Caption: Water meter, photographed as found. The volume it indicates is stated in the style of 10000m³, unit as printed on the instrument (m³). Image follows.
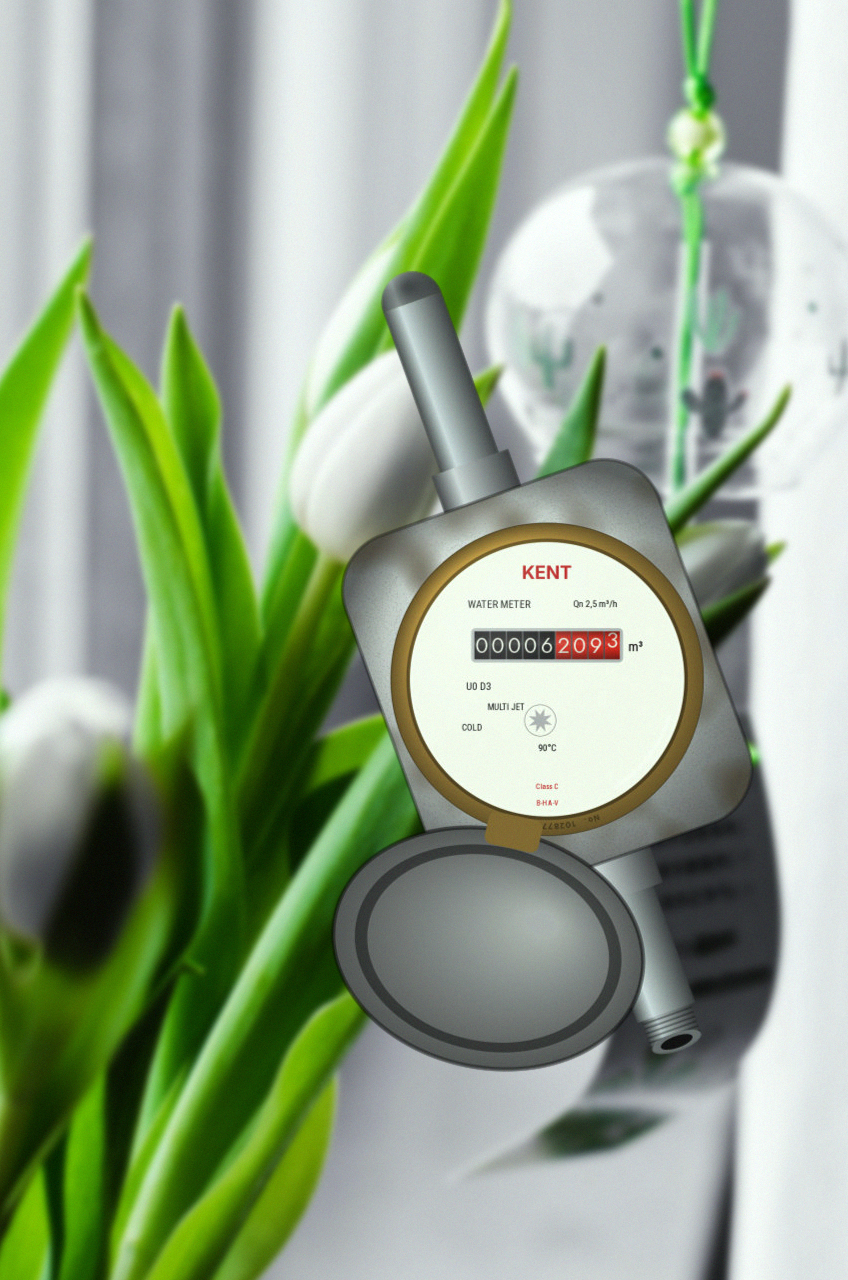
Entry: 6.2093m³
